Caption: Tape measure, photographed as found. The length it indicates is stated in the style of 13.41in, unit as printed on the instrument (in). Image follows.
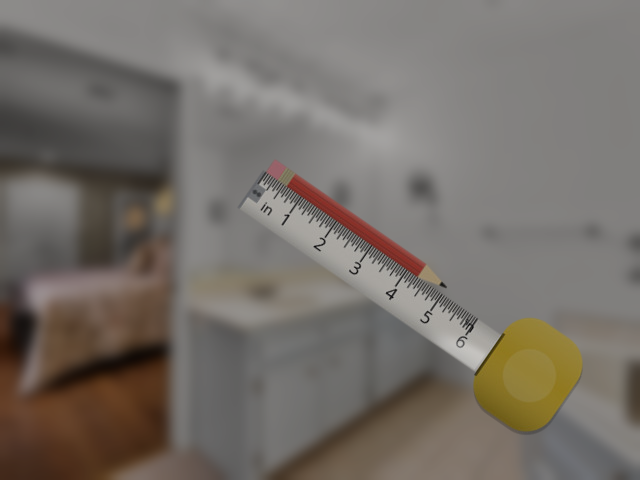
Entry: 5in
